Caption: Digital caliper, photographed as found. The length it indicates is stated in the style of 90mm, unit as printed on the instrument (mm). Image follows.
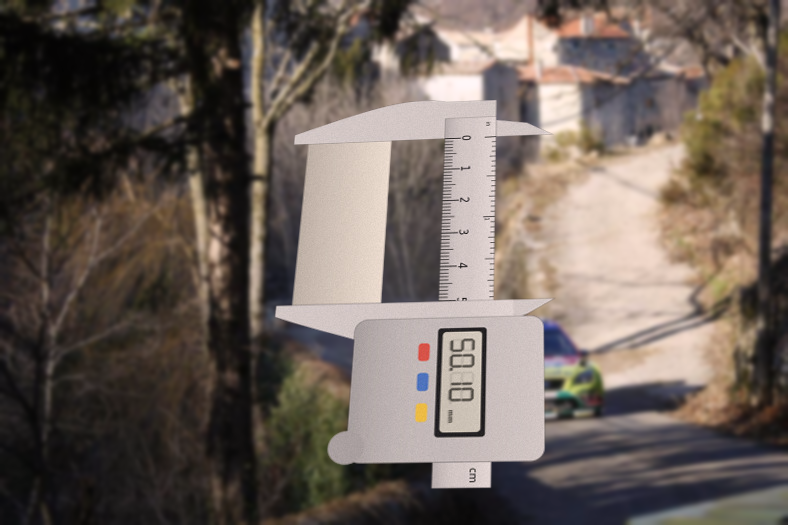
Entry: 50.10mm
